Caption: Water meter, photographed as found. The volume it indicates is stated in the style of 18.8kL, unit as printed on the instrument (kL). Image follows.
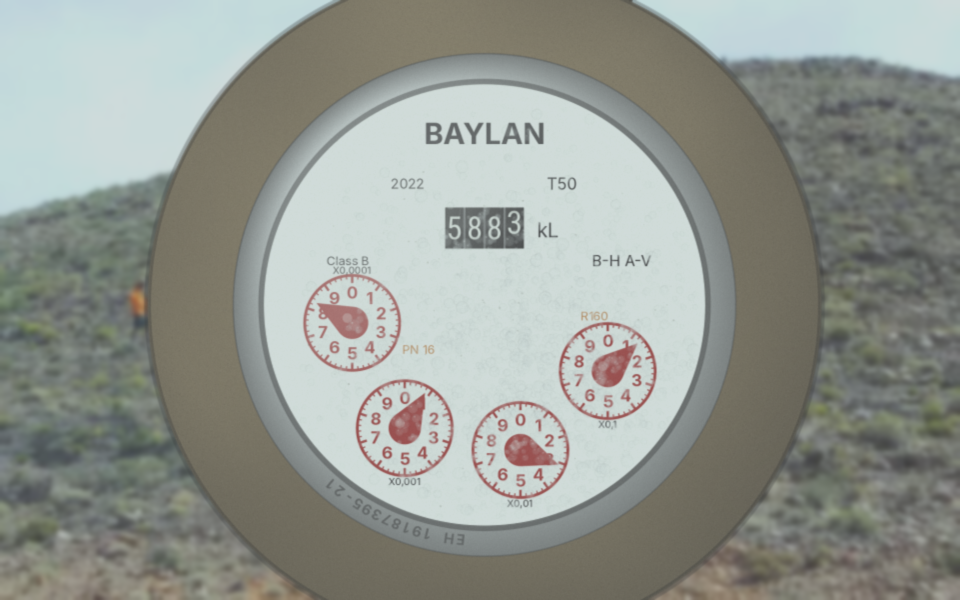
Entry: 5883.1308kL
